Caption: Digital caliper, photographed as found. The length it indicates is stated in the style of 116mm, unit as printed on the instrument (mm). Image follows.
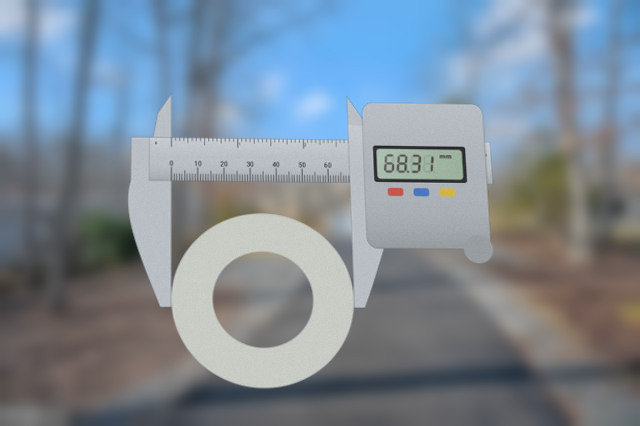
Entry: 68.31mm
